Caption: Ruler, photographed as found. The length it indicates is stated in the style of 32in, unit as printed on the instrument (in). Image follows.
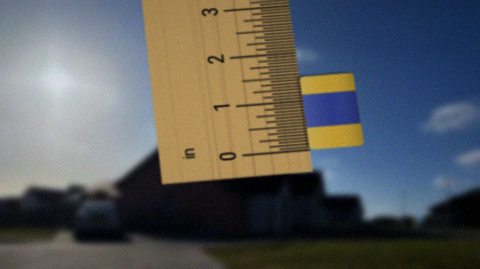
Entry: 1.5in
